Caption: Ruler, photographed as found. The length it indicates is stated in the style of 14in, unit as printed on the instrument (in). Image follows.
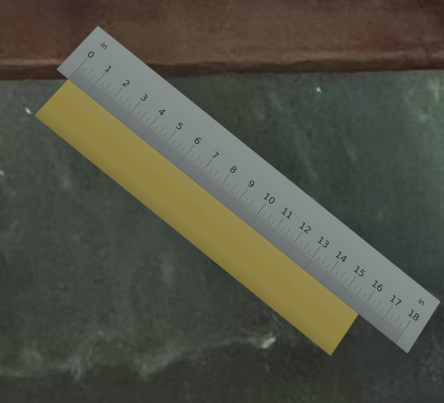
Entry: 16in
